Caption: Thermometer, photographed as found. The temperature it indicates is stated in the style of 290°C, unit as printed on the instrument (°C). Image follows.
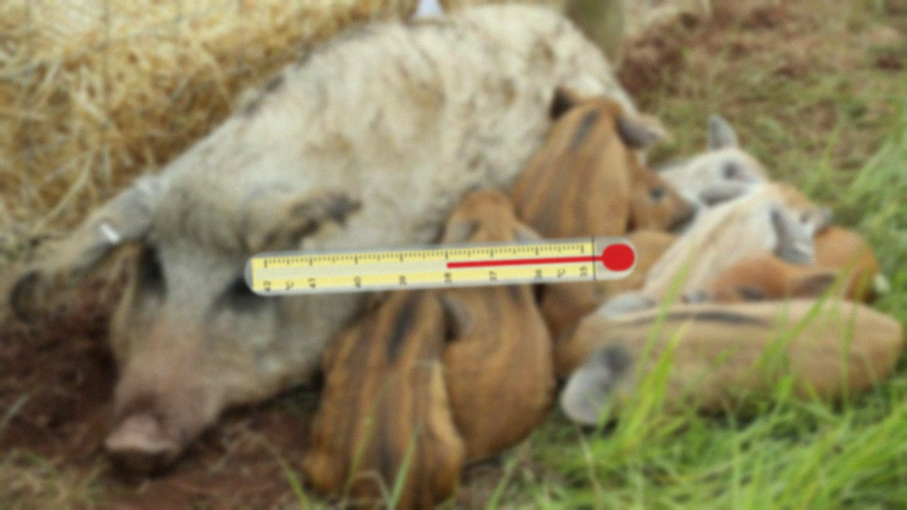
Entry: 38°C
